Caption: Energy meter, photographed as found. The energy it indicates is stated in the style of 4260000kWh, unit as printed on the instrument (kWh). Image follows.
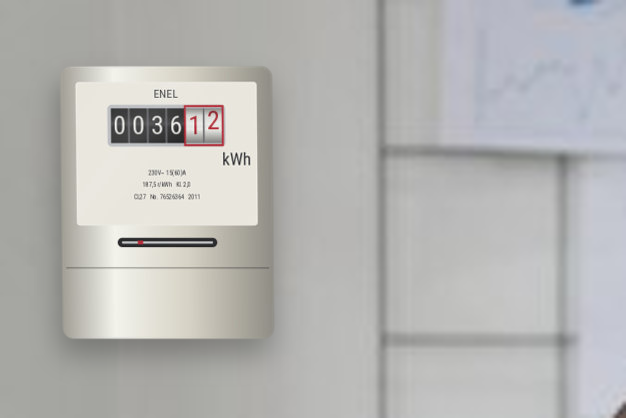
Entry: 36.12kWh
